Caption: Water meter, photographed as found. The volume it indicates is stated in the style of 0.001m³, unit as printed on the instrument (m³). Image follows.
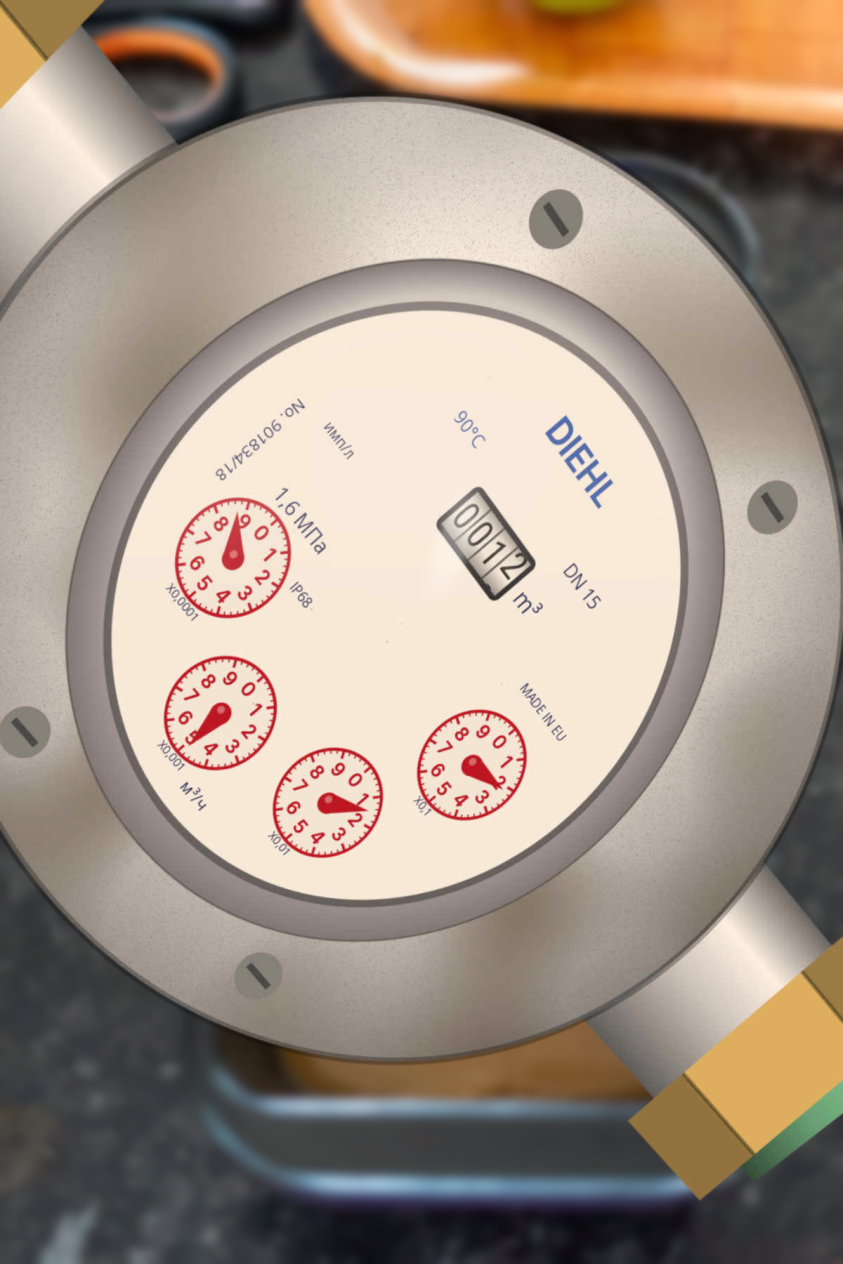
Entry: 12.2148m³
